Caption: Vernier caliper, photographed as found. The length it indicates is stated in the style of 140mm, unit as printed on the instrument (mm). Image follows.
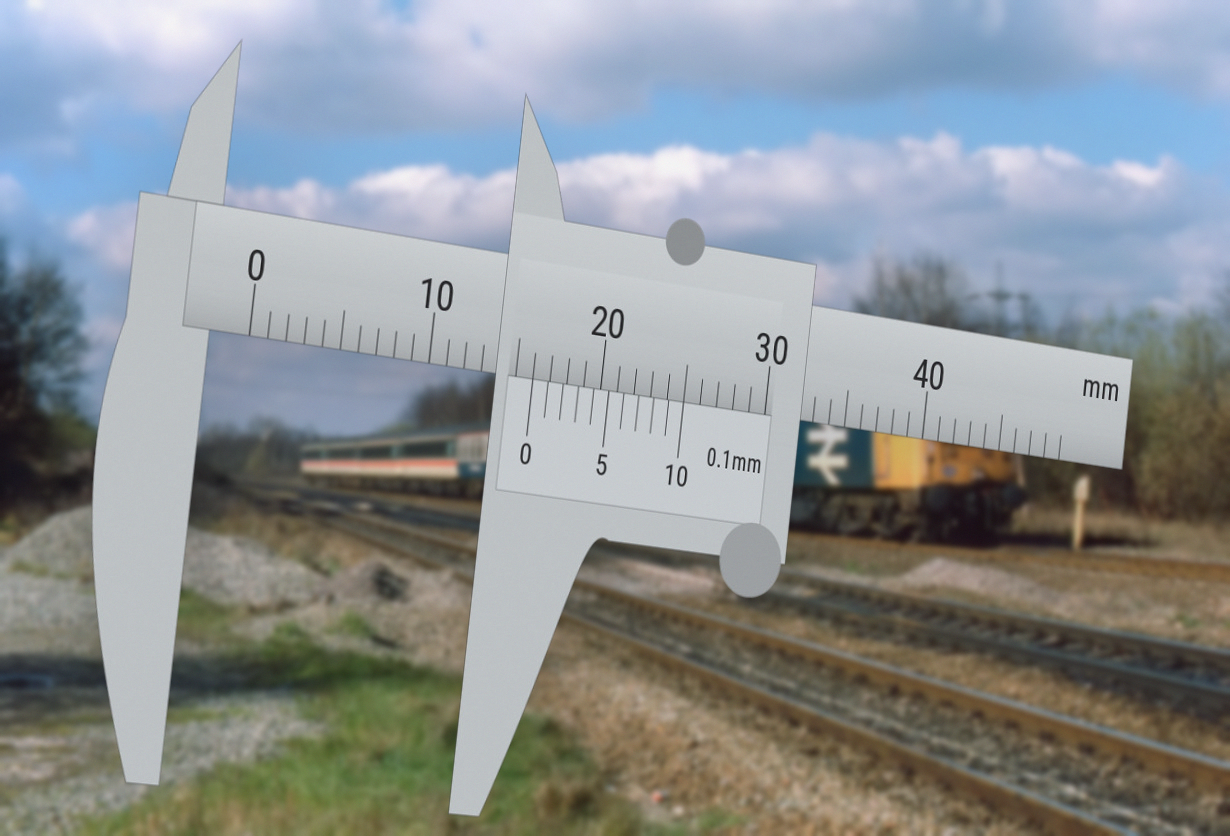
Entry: 16.0mm
